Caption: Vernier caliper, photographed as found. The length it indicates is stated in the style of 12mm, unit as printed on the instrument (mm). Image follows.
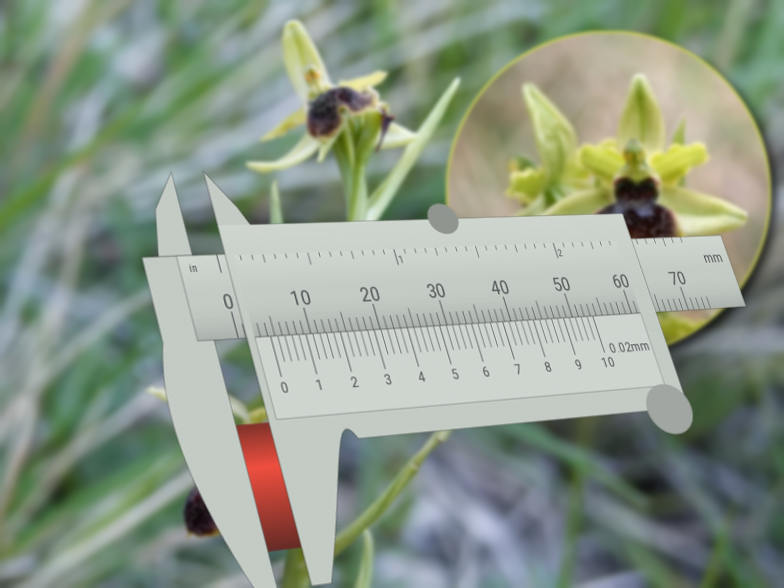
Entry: 4.4mm
